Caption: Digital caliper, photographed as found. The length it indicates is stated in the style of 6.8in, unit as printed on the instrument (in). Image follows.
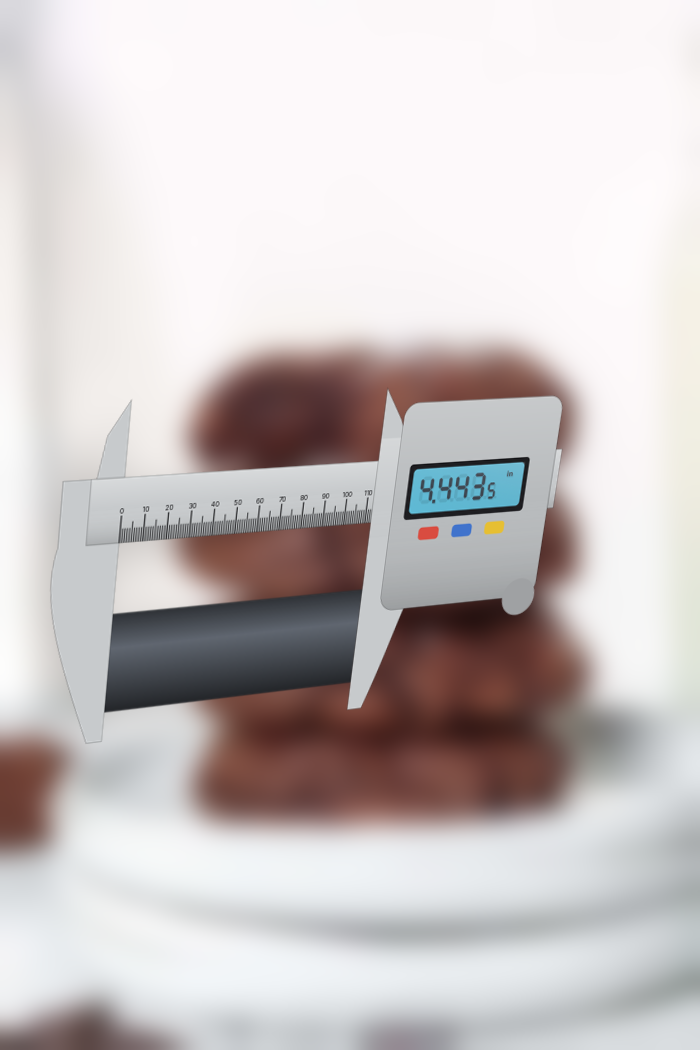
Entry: 4.4435in
